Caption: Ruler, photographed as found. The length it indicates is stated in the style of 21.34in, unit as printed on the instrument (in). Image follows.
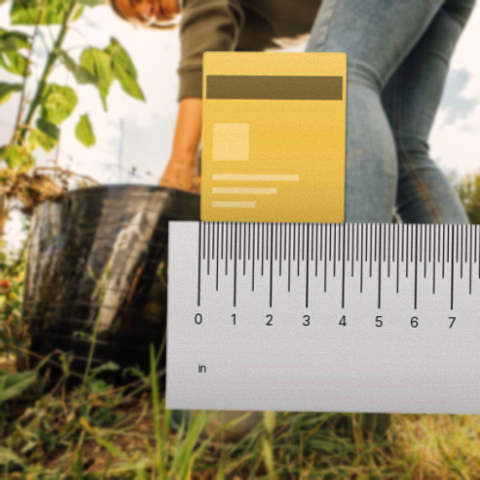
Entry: 4in
